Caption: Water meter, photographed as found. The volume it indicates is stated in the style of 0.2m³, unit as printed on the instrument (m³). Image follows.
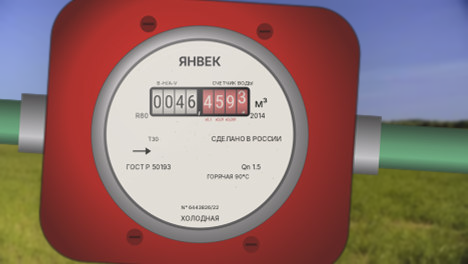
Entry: 46.4593m³
